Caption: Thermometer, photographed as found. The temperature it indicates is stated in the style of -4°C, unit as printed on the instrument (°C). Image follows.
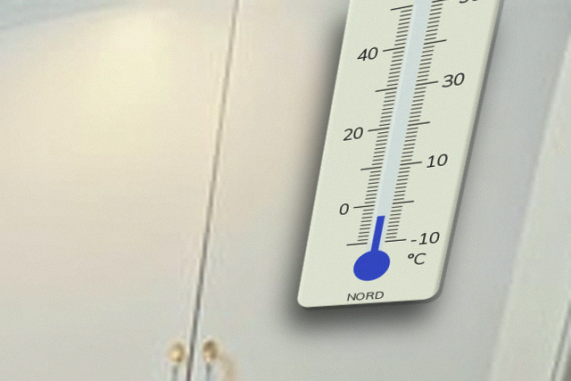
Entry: -3°C
